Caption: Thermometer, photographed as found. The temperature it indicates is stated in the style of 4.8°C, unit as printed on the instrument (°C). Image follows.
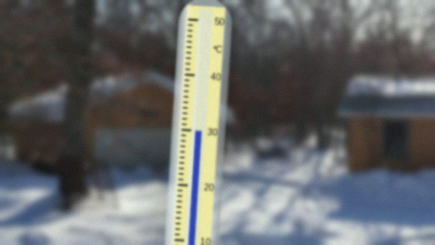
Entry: 30°C
